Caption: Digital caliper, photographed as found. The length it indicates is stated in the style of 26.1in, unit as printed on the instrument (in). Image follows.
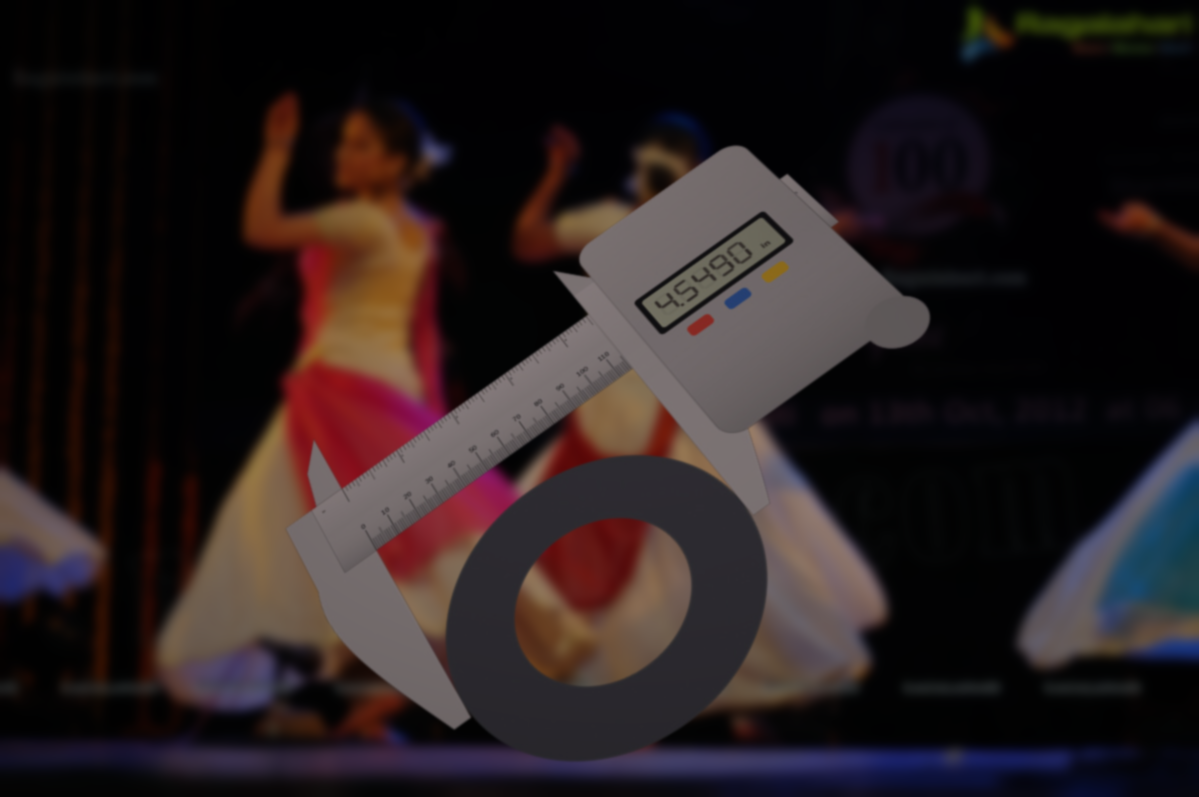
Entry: 4.5490in
